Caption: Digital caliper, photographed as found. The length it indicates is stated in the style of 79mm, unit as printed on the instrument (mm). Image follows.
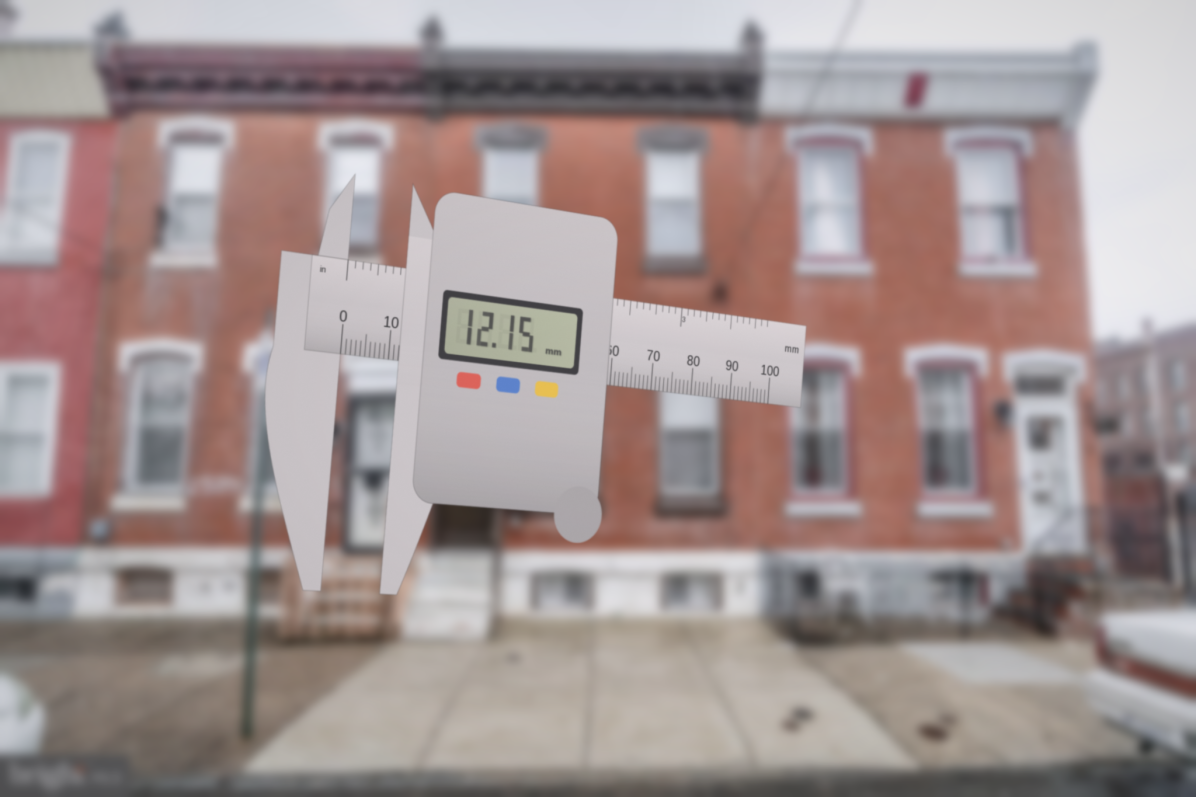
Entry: 12.15mm
